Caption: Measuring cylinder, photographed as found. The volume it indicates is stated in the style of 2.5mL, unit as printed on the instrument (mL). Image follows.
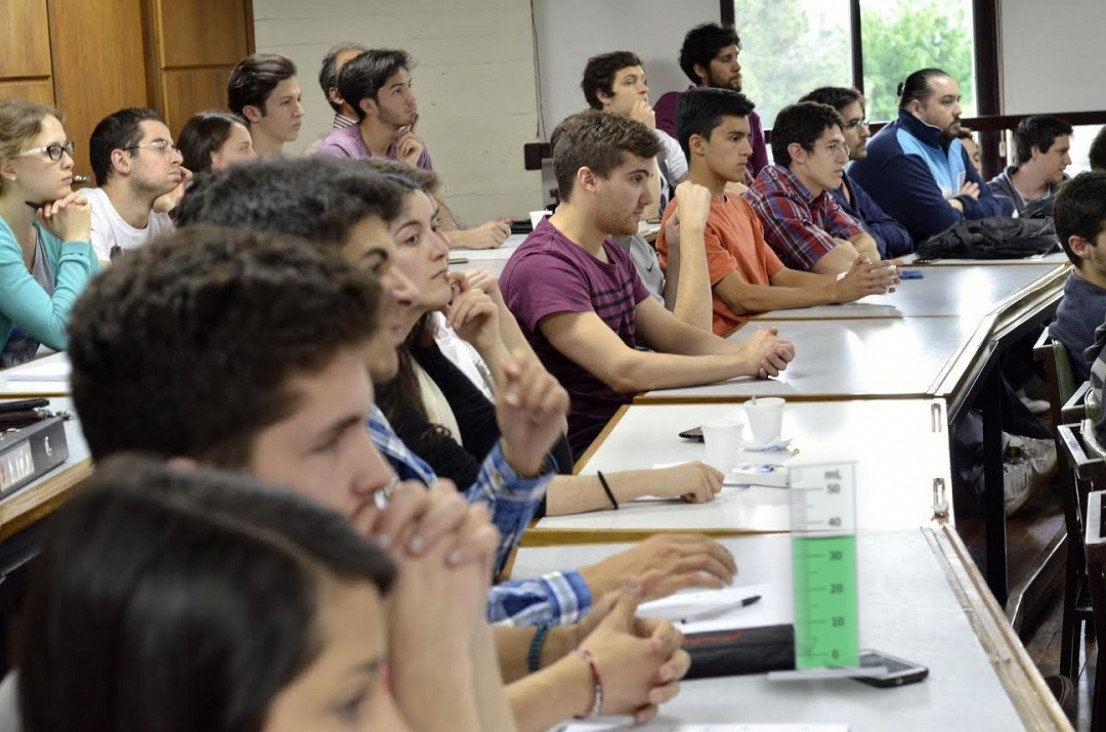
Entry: 35mL
